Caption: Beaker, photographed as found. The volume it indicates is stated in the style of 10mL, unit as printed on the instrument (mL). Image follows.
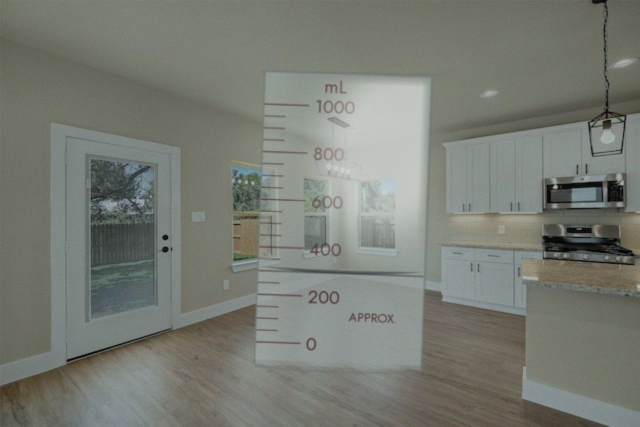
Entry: 300mL
